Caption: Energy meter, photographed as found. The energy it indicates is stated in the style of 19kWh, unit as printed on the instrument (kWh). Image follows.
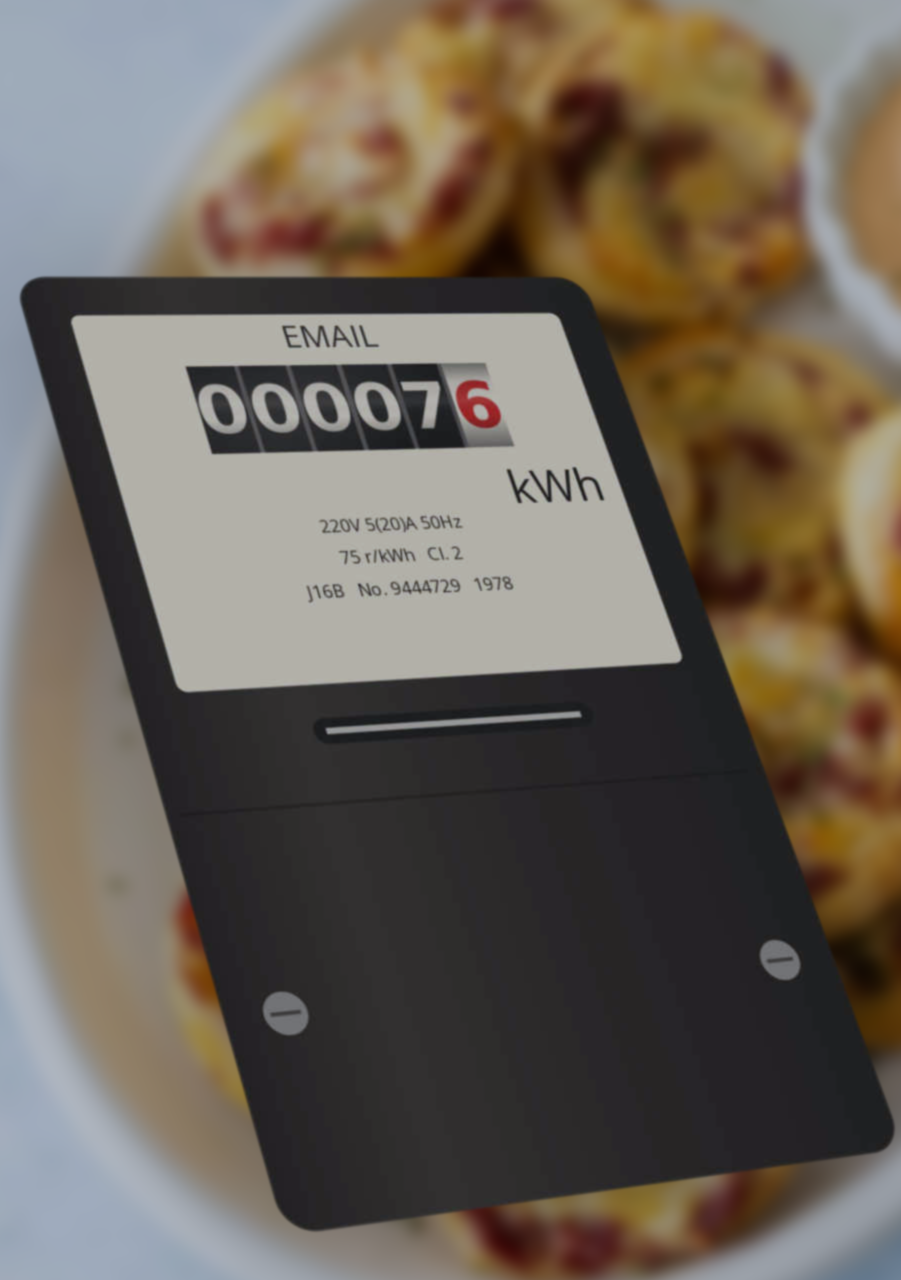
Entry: 7.6kWh
